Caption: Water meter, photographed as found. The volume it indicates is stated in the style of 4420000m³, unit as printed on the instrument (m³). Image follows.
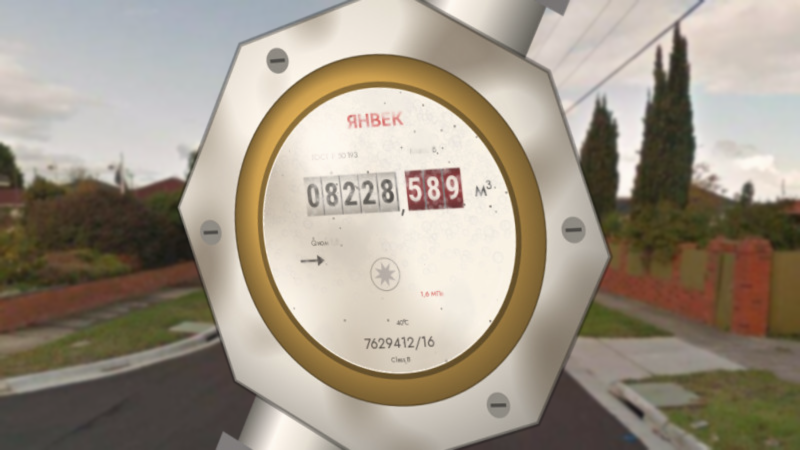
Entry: 8228.589m³
